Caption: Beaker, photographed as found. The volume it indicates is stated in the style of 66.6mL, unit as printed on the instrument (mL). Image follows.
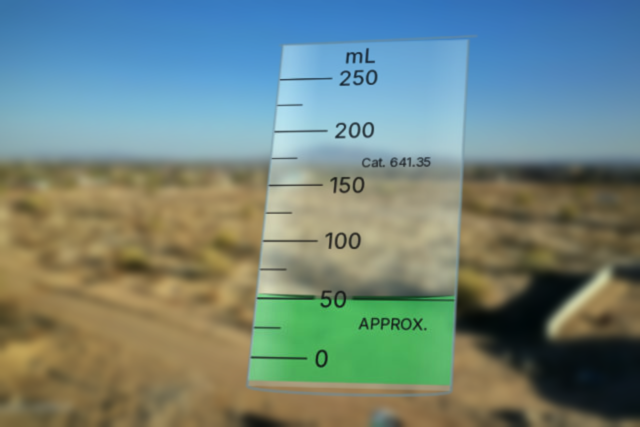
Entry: 50mL
